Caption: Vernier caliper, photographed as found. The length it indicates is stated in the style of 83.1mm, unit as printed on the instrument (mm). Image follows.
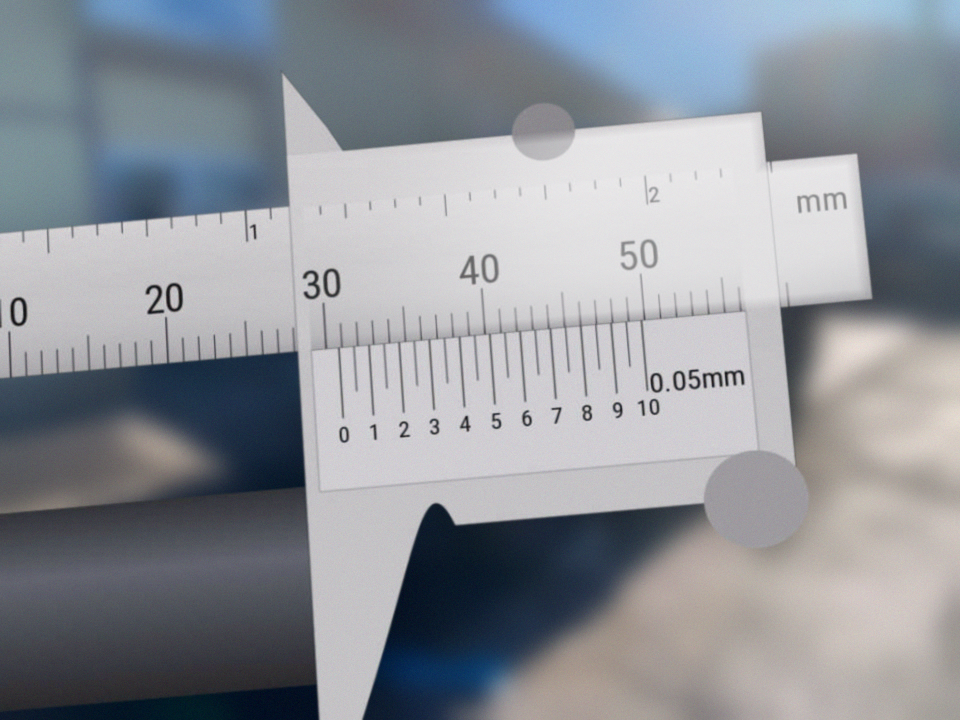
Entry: 30.8mm
